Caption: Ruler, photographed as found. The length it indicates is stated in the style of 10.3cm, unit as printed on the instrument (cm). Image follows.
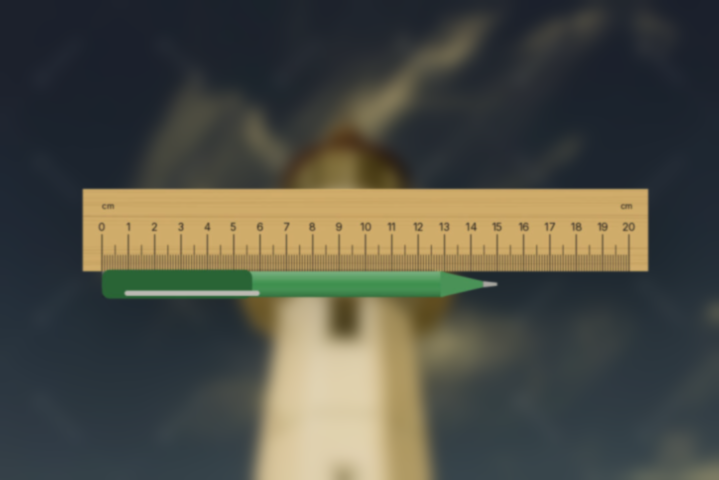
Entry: 15cm
